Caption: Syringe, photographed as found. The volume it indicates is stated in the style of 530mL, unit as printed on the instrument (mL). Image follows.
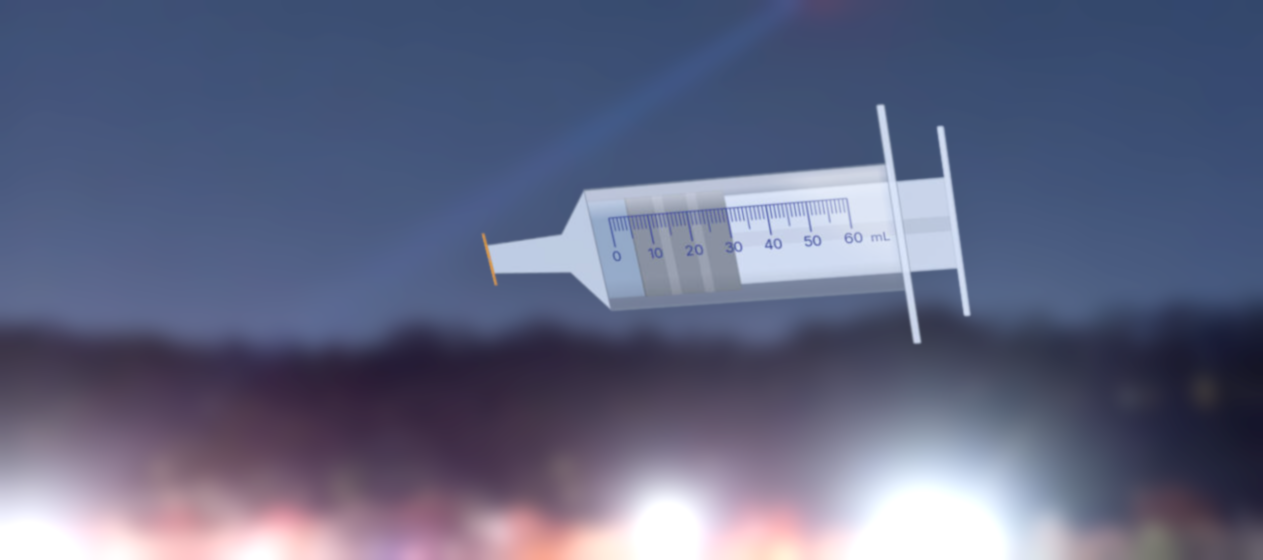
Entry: 5mL
